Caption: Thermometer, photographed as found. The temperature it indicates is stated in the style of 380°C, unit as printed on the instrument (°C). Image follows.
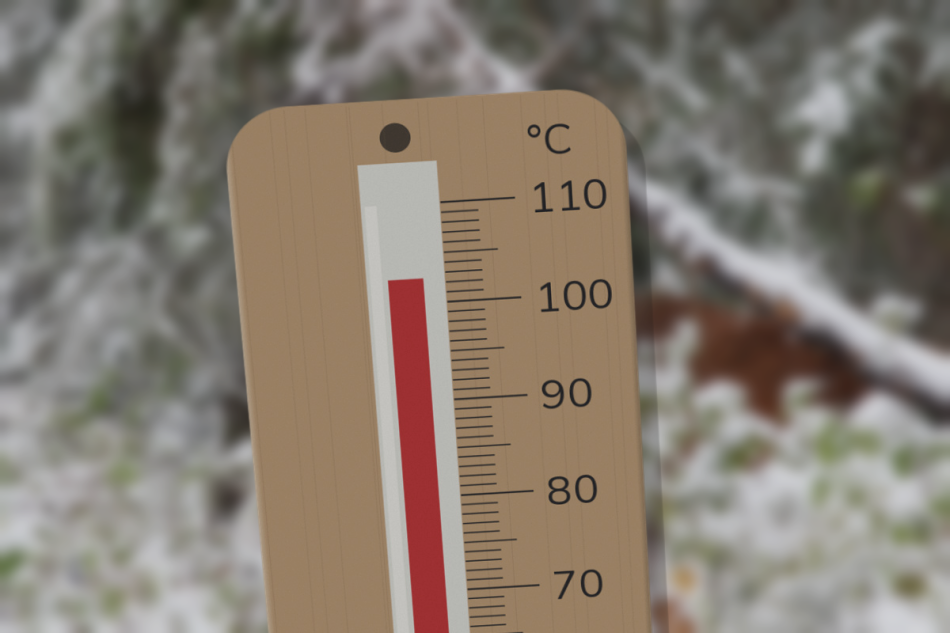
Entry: 102.5°C
